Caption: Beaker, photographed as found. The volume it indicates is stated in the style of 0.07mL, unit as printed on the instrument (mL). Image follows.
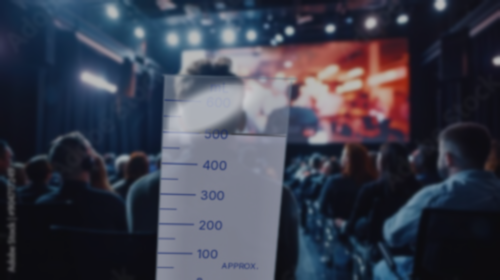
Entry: 500mL
